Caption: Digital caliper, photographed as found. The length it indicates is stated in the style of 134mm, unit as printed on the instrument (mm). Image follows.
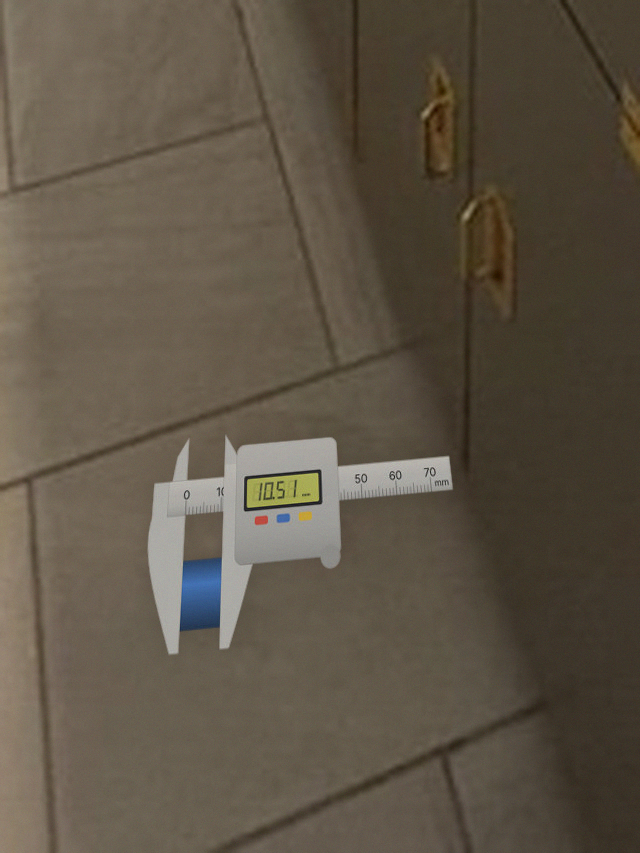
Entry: 10.51mm
